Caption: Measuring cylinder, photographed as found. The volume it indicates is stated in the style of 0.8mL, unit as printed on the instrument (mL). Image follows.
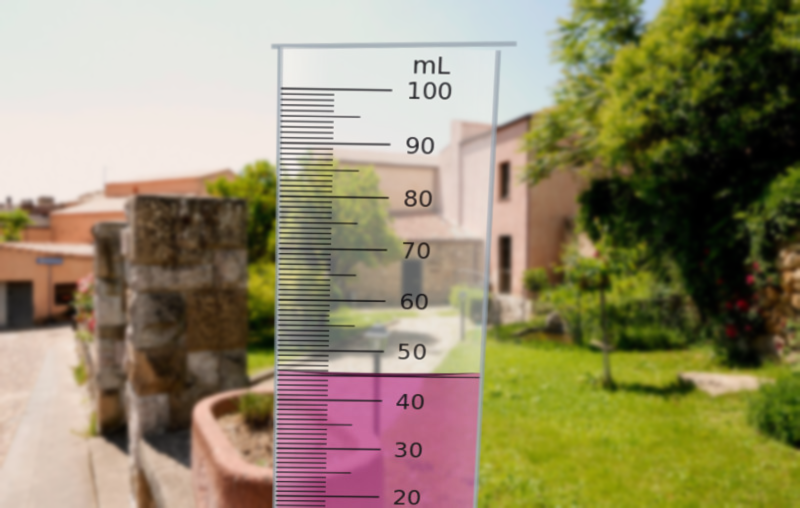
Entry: 45mL
